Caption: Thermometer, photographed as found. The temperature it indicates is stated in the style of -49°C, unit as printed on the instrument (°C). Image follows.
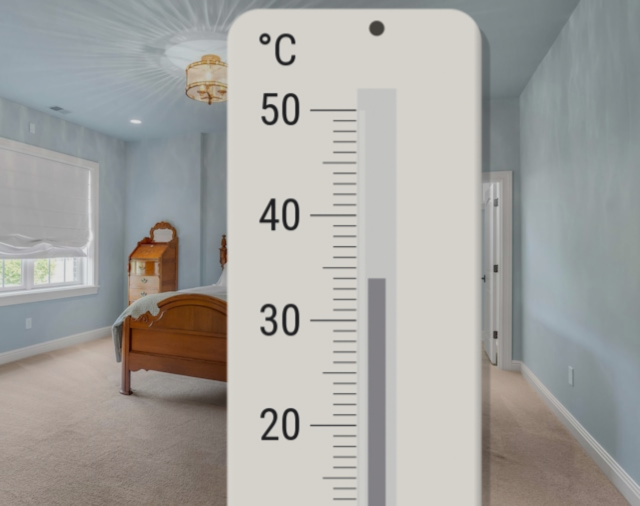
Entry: 34°C
